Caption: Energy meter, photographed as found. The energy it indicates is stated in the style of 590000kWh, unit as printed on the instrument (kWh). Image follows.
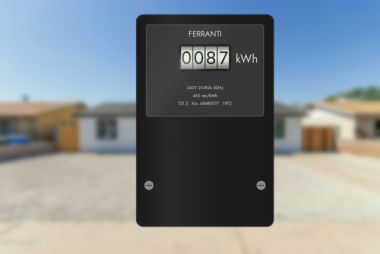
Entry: 87kWh
